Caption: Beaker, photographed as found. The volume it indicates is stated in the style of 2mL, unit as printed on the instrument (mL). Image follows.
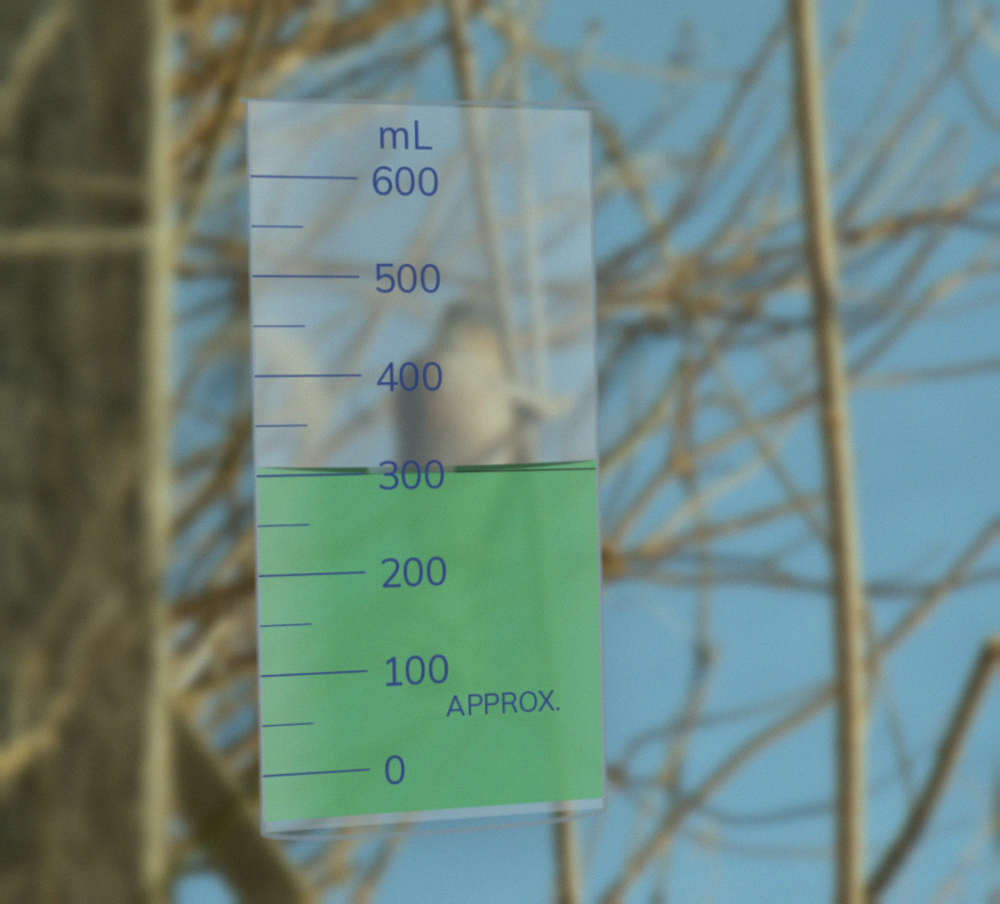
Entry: 300mL
